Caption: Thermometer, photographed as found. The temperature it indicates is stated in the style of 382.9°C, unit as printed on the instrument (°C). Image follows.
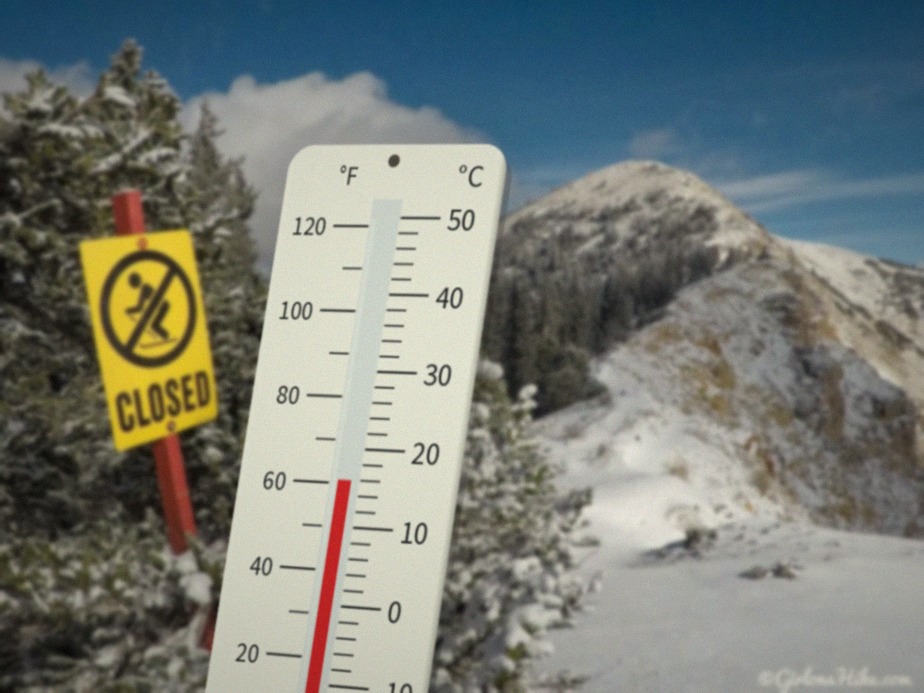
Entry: 16°C
